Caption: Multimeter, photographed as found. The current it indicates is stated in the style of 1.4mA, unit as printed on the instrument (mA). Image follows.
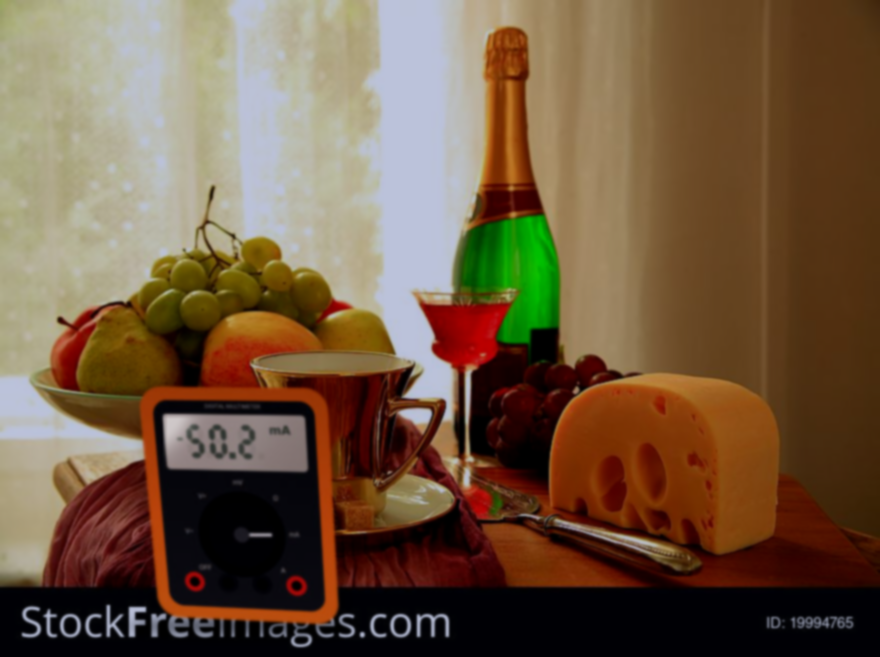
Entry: -50.2mA
